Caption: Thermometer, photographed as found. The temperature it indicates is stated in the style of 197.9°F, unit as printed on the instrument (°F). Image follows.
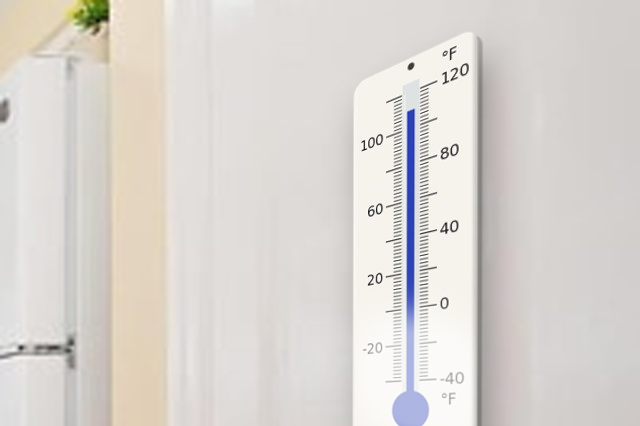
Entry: 110°F
